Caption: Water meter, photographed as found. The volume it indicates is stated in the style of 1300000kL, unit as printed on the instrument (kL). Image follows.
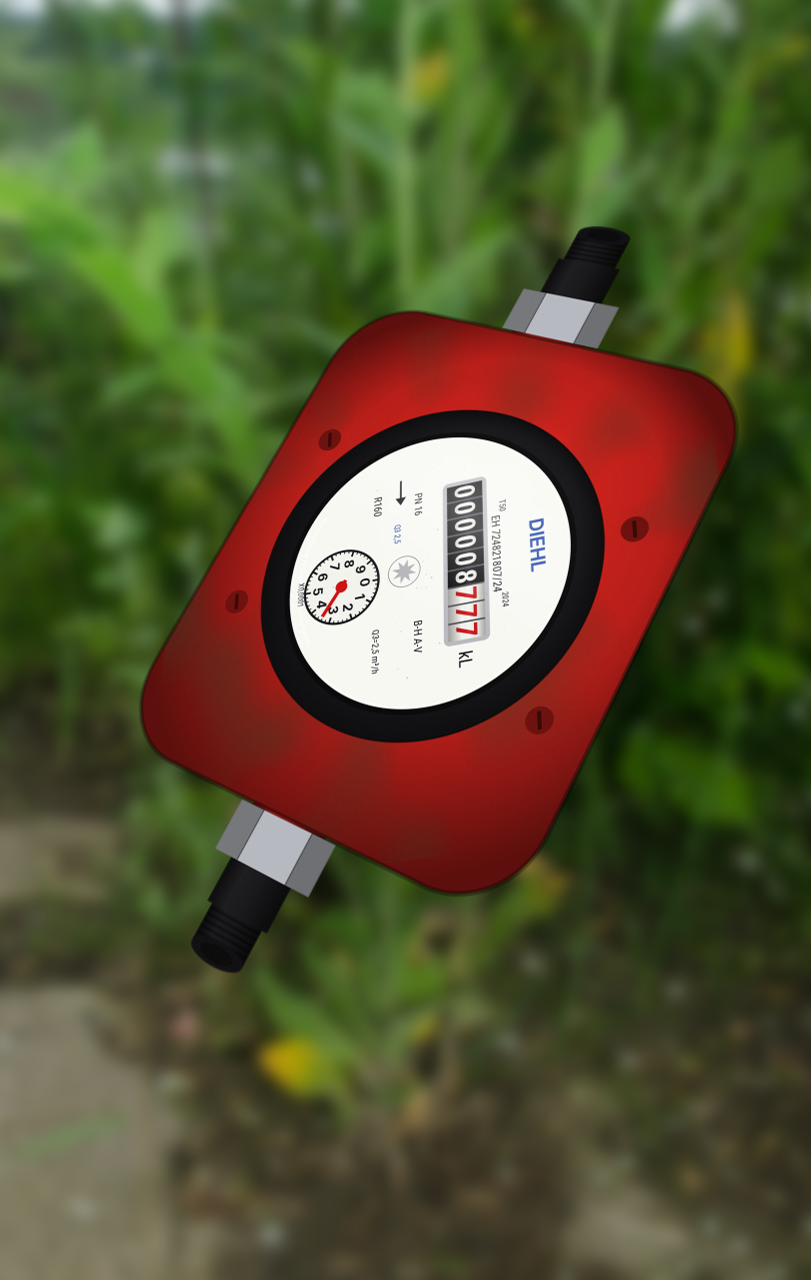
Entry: 8.7773kL
